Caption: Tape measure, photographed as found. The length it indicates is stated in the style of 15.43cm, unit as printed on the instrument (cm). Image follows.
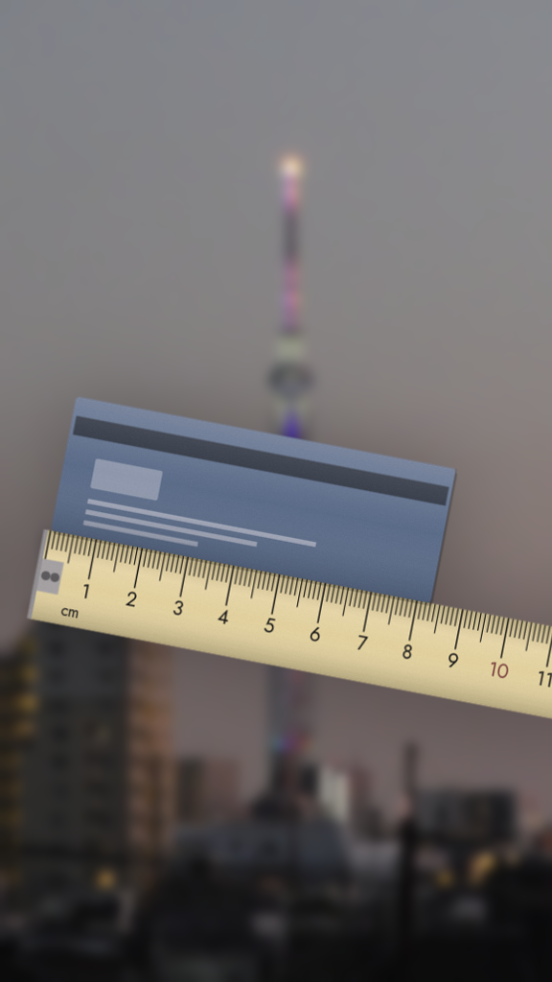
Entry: 8.3cm
